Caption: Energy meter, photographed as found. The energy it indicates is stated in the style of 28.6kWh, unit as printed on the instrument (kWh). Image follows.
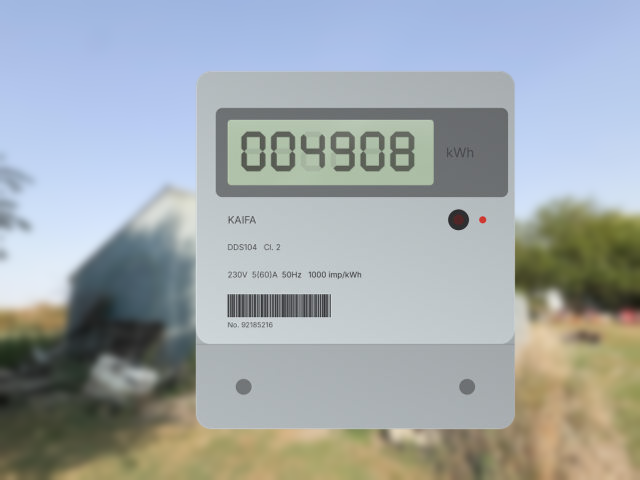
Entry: 4908kWh
